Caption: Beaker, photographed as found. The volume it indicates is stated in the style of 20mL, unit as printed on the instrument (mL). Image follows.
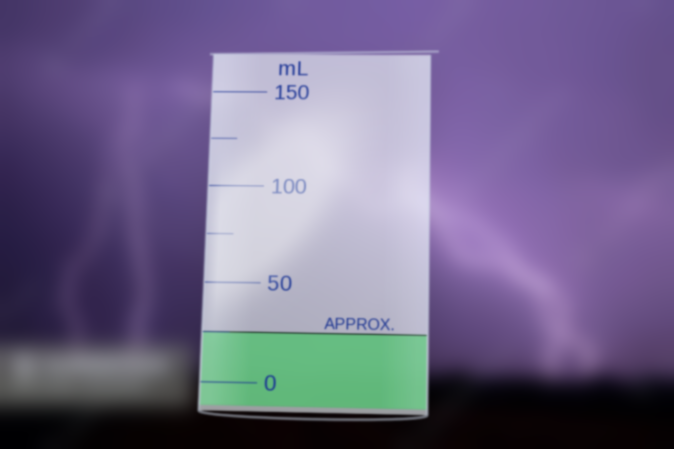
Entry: 25mL
